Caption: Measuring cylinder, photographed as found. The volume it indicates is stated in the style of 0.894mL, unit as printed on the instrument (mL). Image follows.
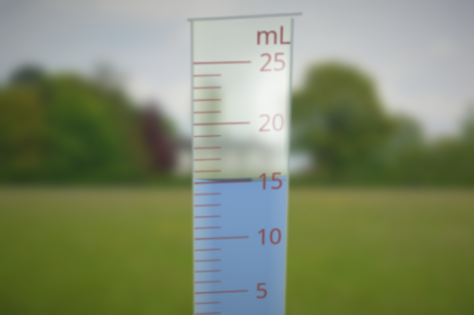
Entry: 15mL
